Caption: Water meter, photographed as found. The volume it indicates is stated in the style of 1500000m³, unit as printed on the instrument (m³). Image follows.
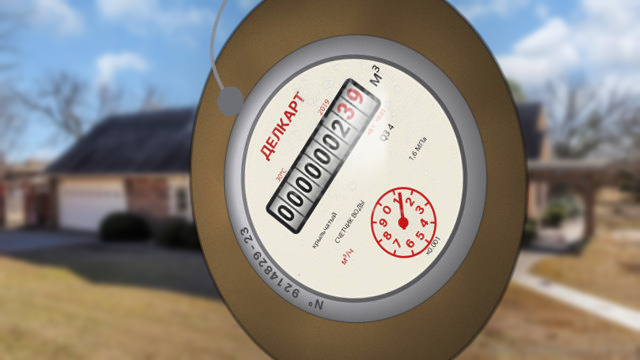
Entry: 2.391m³
